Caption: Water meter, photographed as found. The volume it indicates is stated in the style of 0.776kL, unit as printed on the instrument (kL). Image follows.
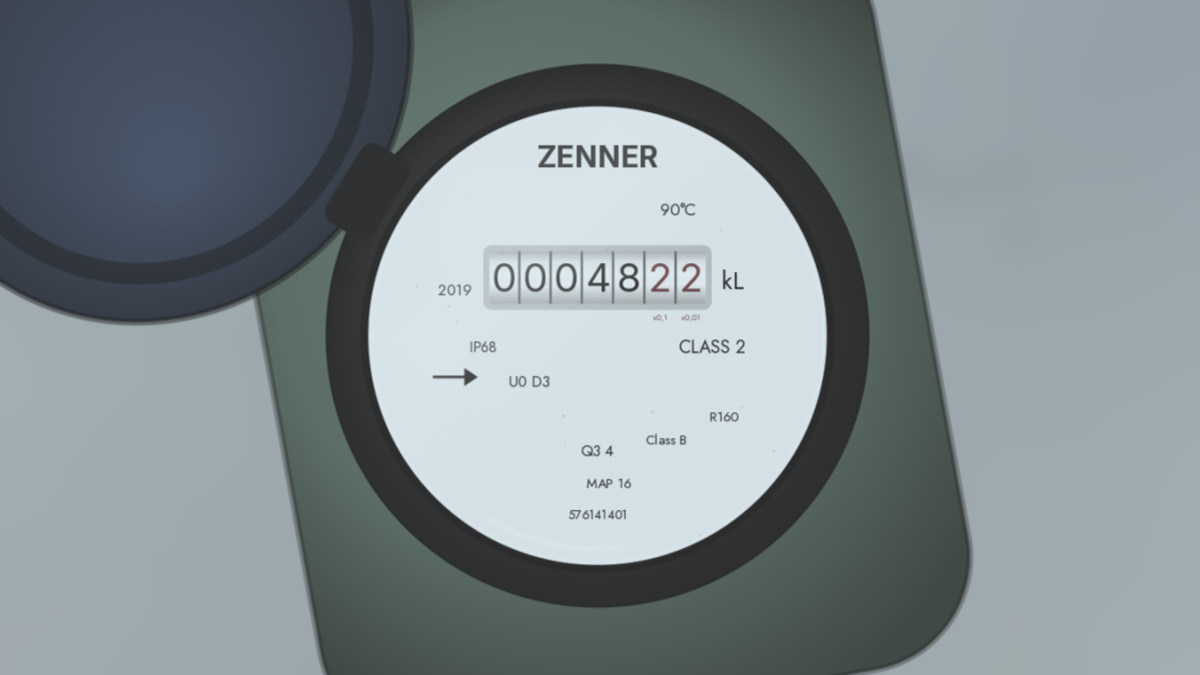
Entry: 48.22kL
